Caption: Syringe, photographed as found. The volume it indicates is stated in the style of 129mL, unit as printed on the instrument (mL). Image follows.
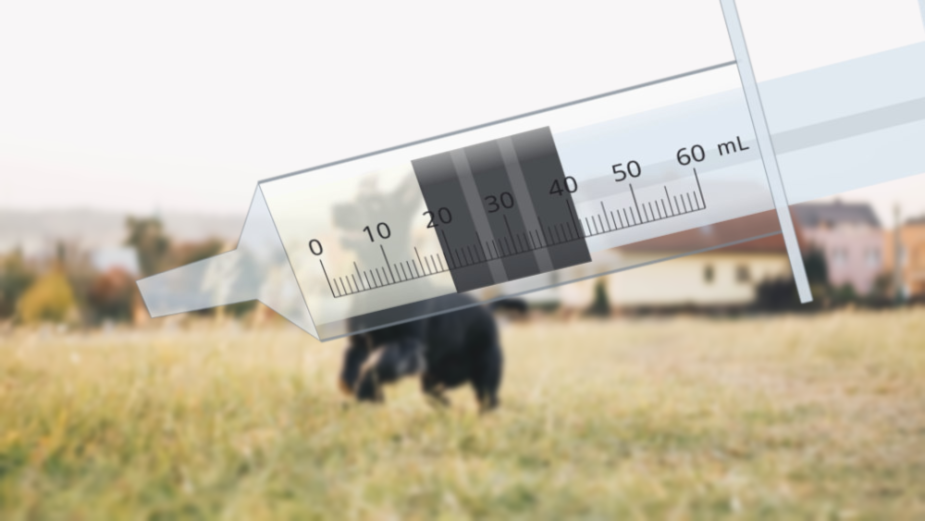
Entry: 19mL
